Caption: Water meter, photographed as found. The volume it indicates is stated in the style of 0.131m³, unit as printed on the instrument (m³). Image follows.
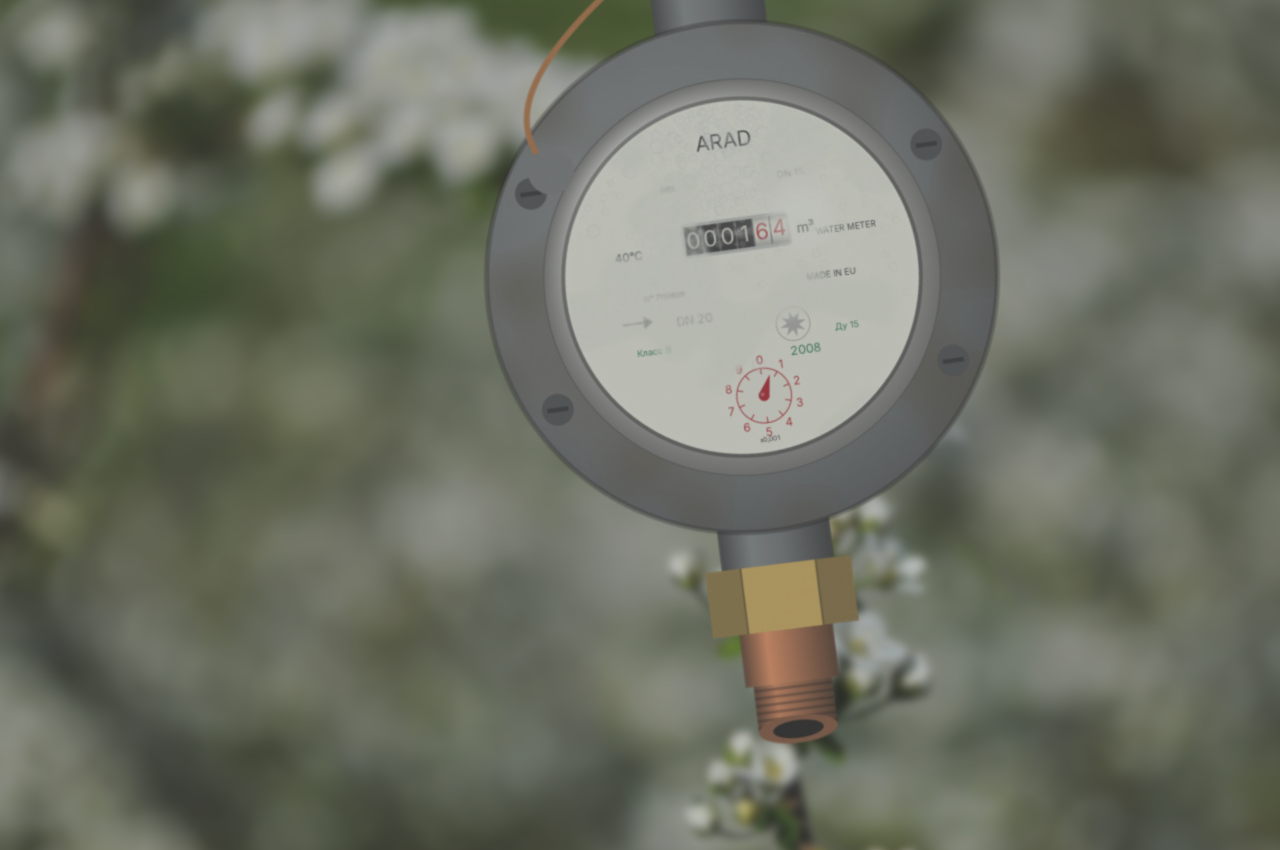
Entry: 1.640m³
